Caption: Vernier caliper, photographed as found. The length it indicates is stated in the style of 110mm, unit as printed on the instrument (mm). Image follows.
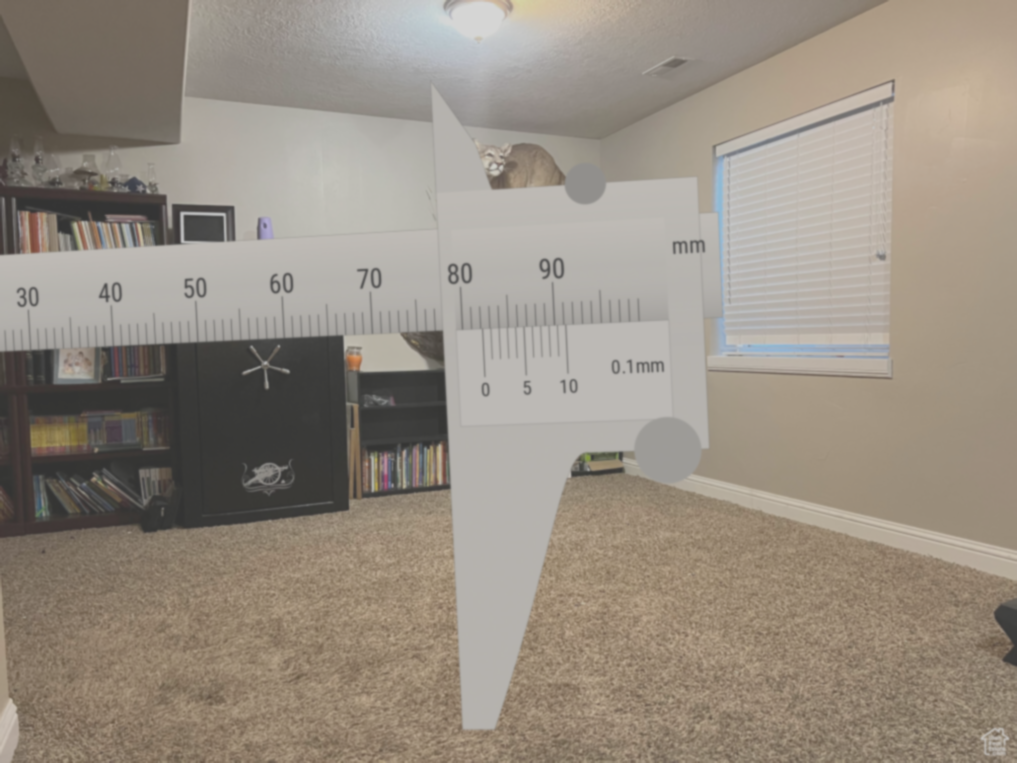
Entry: 82.2mm
